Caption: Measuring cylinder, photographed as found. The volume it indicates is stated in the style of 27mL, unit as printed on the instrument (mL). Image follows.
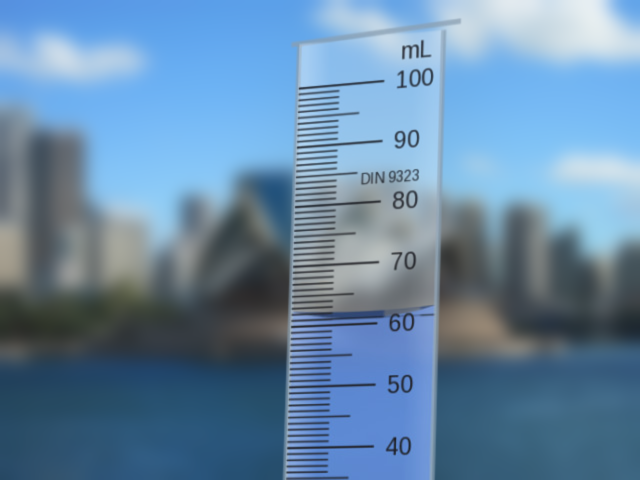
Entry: 61mL
